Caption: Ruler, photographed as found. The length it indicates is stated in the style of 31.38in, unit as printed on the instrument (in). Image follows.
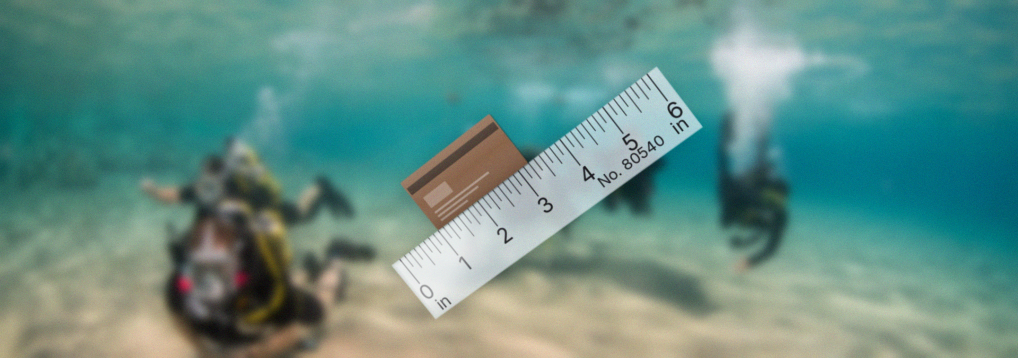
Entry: 2.25in
